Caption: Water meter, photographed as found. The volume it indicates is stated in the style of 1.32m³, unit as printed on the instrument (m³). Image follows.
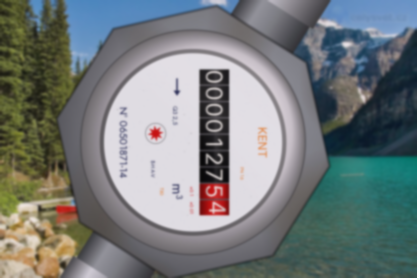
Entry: 127.54m³
